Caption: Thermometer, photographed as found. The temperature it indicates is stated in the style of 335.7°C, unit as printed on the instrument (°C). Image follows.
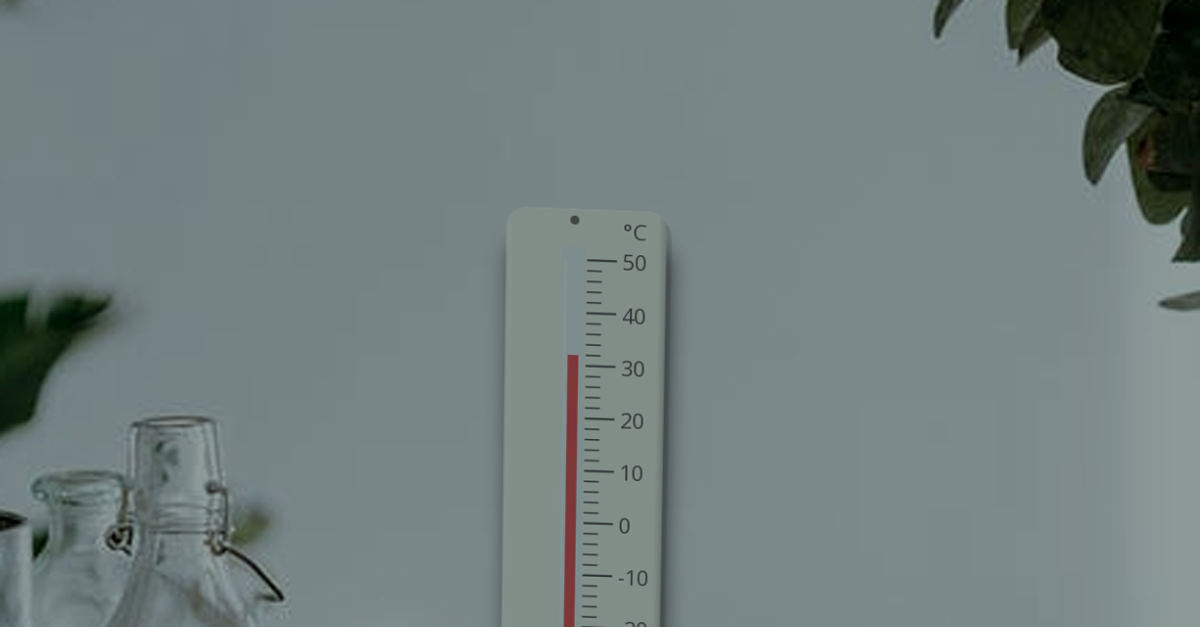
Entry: 32°C
